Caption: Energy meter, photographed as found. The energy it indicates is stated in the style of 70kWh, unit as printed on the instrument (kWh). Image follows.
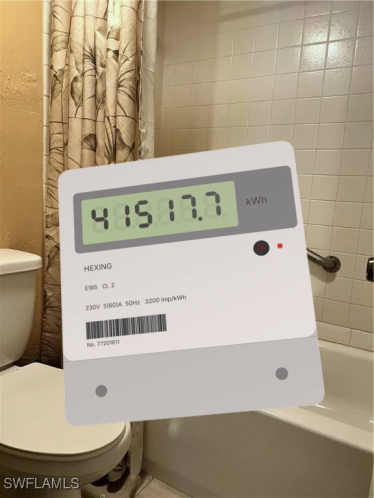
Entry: 41517.7kWh
